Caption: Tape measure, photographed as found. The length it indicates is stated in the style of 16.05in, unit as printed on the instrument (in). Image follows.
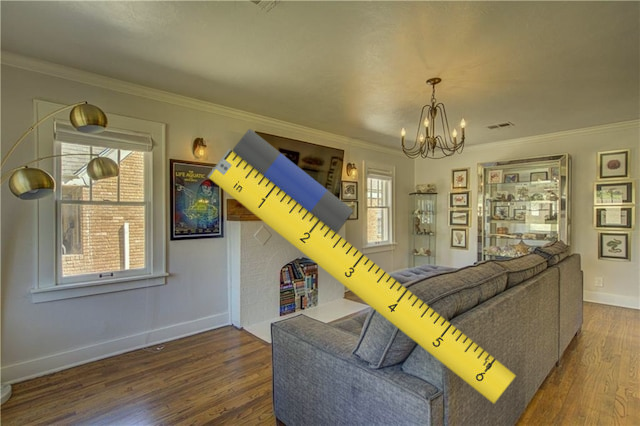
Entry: 2.375in
